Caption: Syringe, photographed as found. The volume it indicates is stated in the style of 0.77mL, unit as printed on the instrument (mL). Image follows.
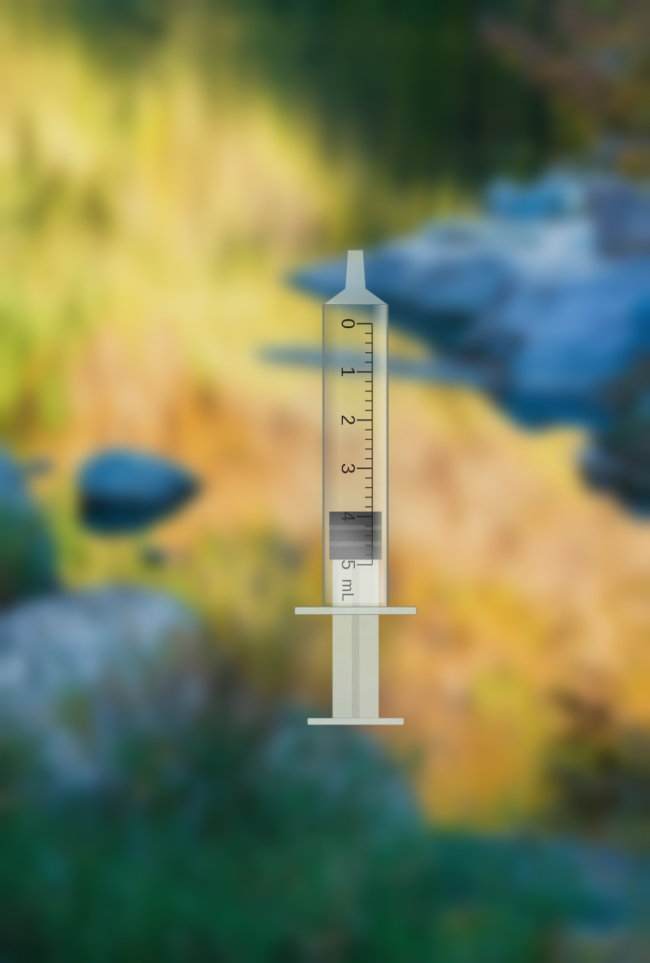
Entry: 3.9mL
